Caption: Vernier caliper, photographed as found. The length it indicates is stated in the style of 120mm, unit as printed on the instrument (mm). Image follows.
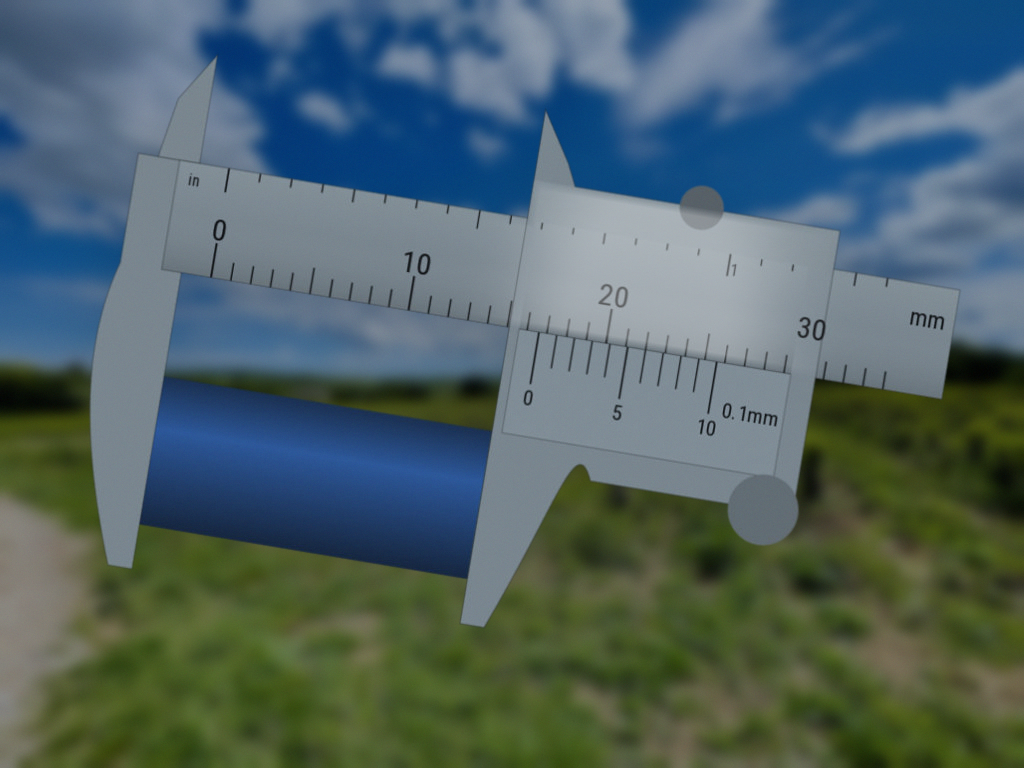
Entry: 16.6mm
